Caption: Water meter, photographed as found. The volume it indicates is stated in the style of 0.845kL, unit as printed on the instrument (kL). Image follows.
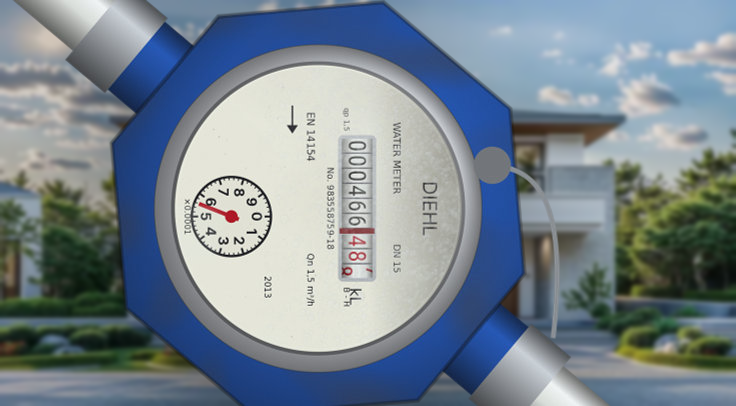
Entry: 466.4875kL
